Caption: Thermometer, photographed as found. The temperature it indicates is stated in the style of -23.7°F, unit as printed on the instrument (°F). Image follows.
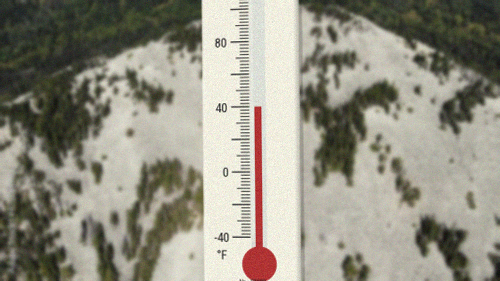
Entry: 40°F
